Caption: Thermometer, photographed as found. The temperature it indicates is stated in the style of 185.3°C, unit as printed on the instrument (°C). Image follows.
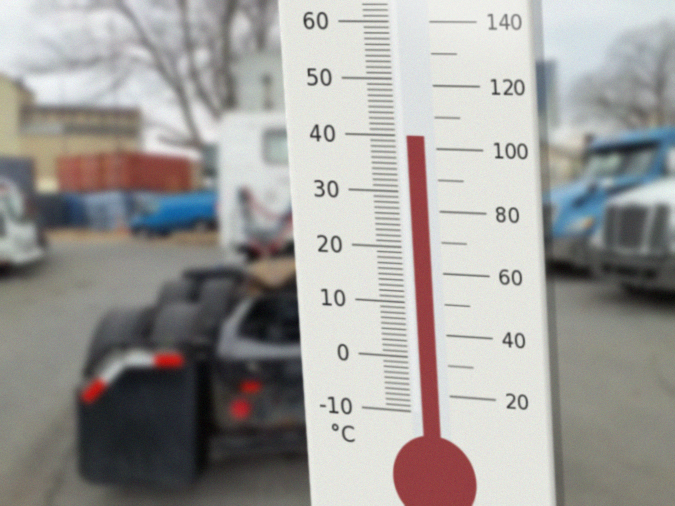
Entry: 40°C
